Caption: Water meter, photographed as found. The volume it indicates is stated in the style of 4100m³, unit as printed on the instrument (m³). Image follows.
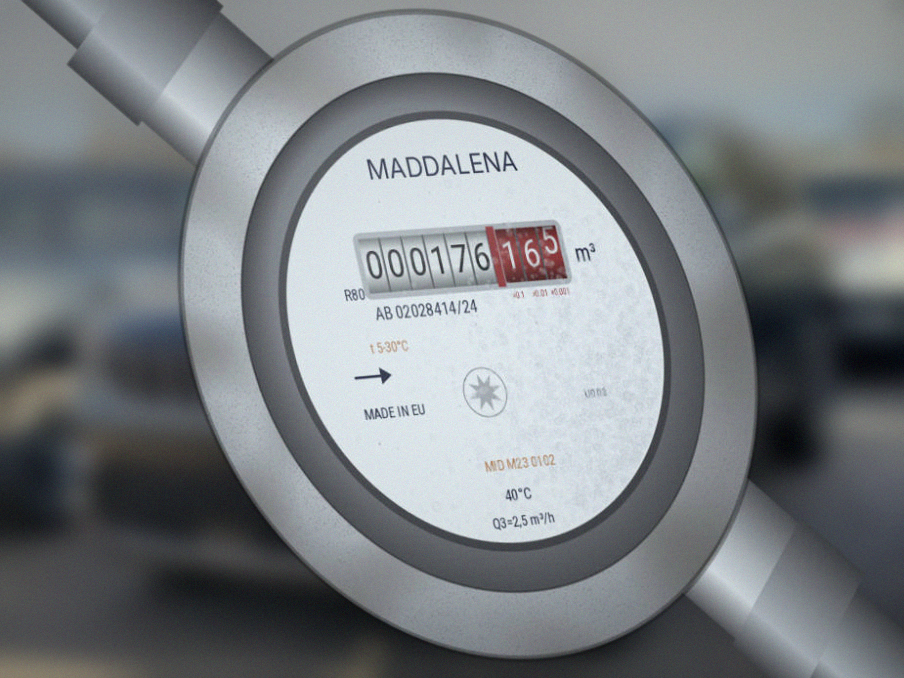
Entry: 176.165m³
